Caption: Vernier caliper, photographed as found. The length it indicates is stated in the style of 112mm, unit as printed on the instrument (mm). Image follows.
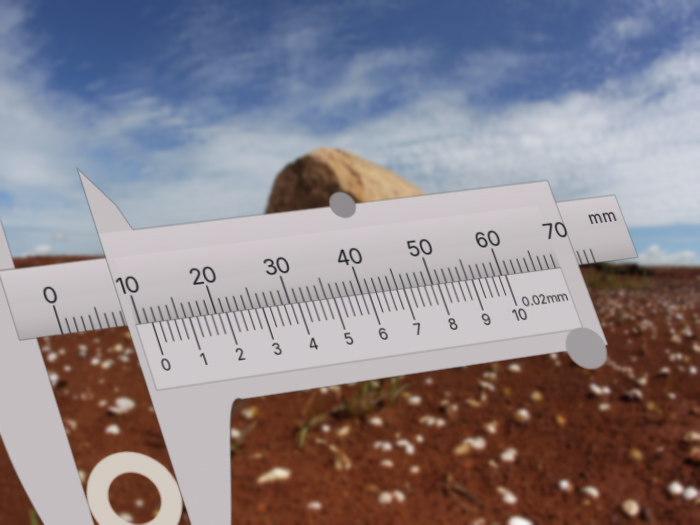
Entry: 11.6mm
